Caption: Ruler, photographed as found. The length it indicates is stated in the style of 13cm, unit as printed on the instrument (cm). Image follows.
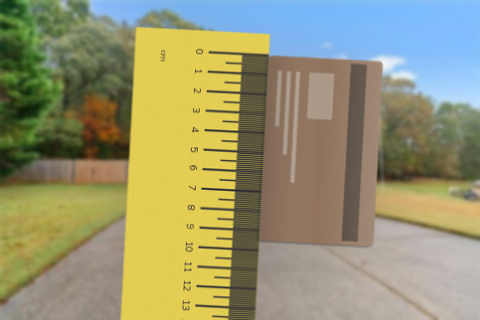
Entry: 9.5cm
